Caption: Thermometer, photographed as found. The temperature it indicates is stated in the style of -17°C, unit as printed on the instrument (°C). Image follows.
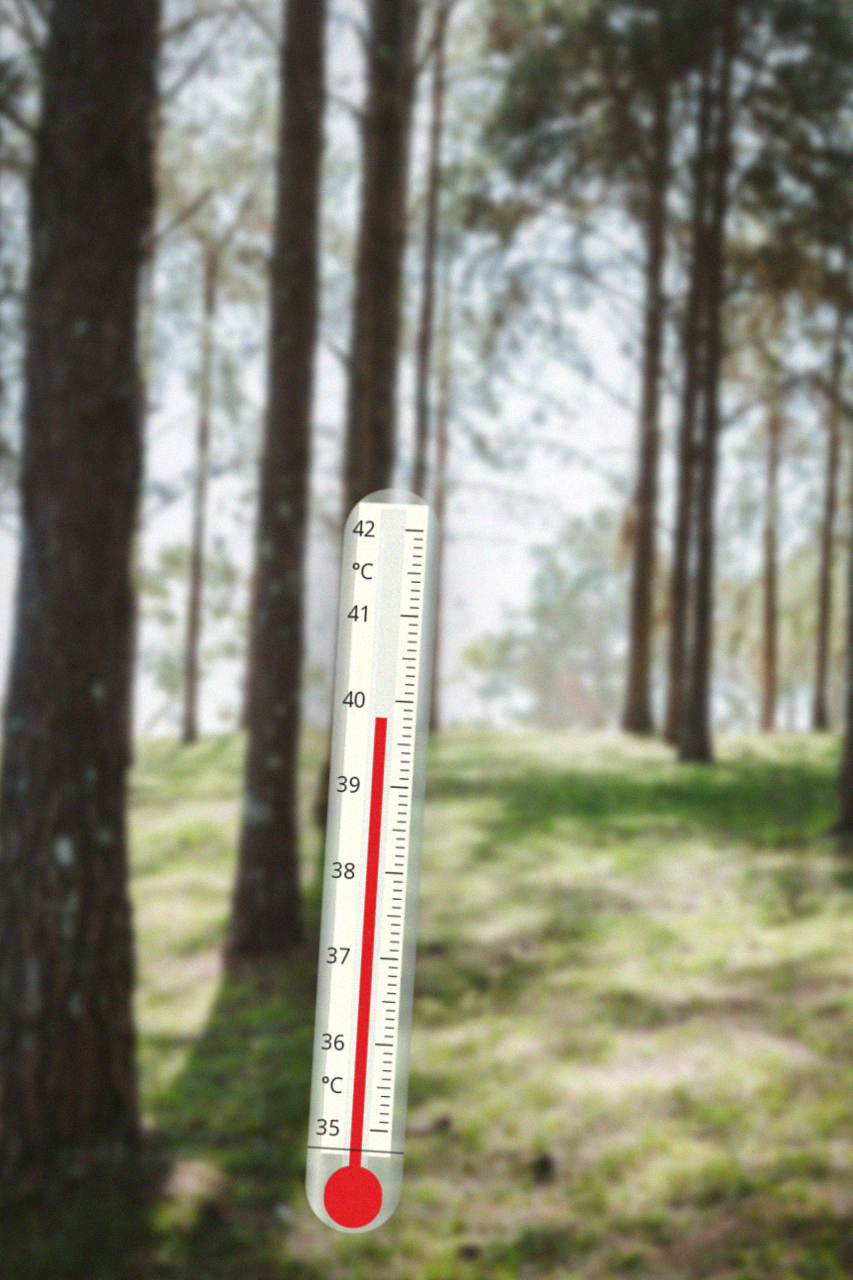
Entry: 39.8°C
